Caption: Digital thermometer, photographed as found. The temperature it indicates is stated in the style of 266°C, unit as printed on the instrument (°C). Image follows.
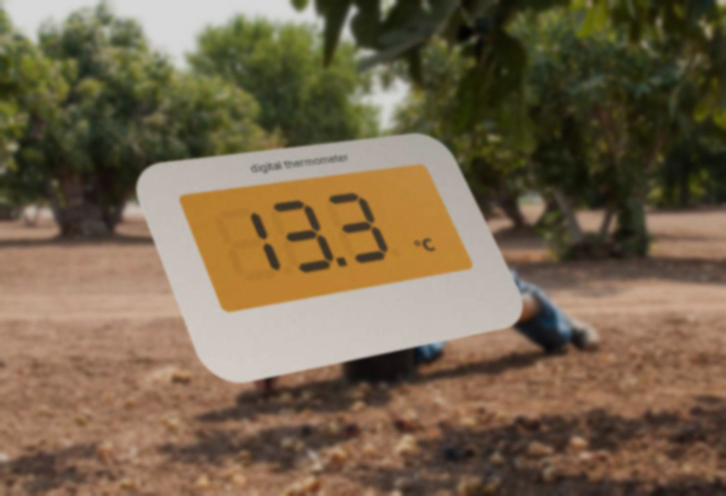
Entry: 13.3°C
